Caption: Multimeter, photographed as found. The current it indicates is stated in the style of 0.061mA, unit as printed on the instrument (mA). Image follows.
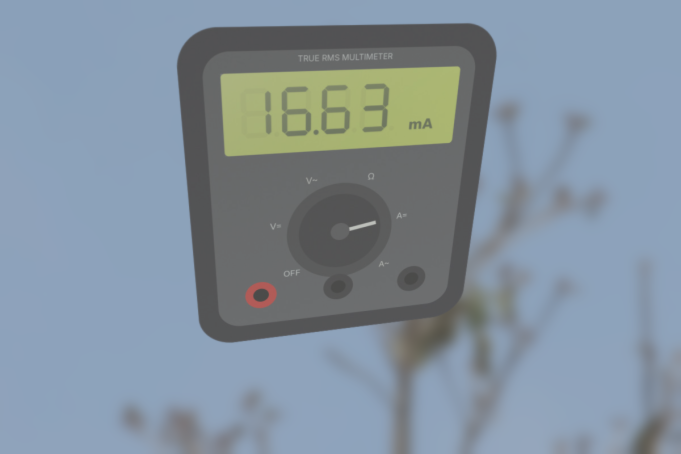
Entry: 16.63mA
